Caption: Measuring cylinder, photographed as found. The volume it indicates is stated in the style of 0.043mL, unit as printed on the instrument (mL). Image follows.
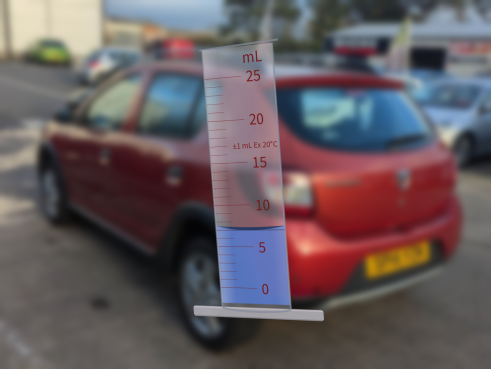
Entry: 7mL
